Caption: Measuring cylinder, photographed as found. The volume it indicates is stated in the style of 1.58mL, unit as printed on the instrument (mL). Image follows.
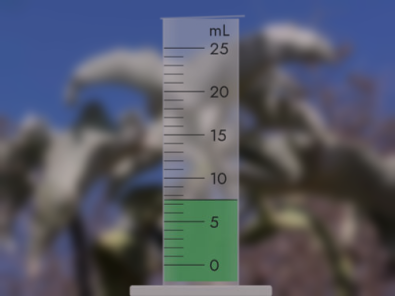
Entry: 7.5mL
